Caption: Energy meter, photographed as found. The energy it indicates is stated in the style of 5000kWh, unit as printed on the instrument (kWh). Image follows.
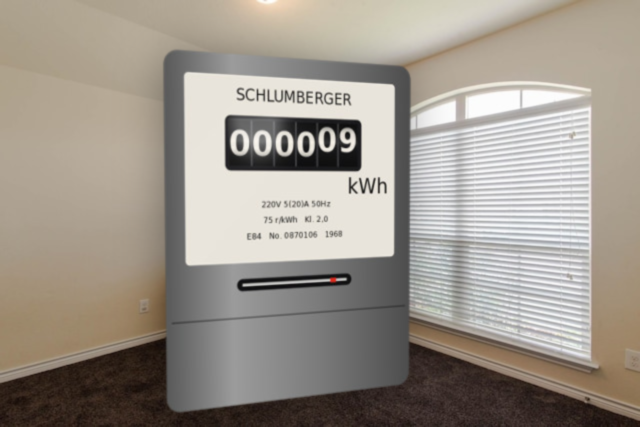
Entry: 9kWh
